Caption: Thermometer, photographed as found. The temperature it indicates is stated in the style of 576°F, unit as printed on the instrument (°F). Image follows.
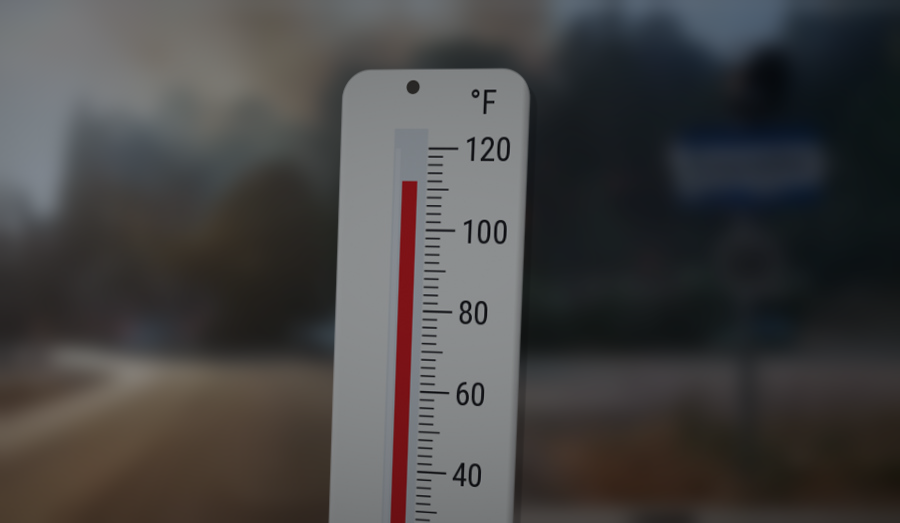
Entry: 112°F
